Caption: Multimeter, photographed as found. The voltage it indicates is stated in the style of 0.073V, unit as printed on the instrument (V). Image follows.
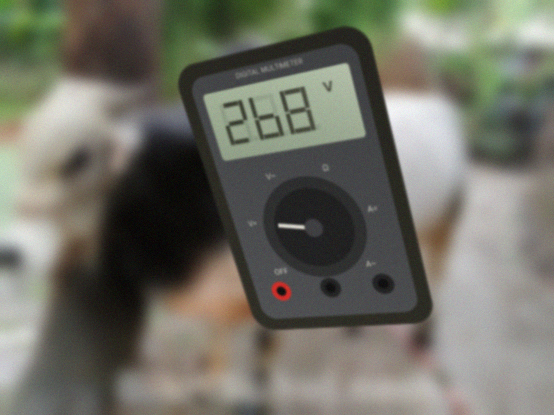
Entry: 268V
